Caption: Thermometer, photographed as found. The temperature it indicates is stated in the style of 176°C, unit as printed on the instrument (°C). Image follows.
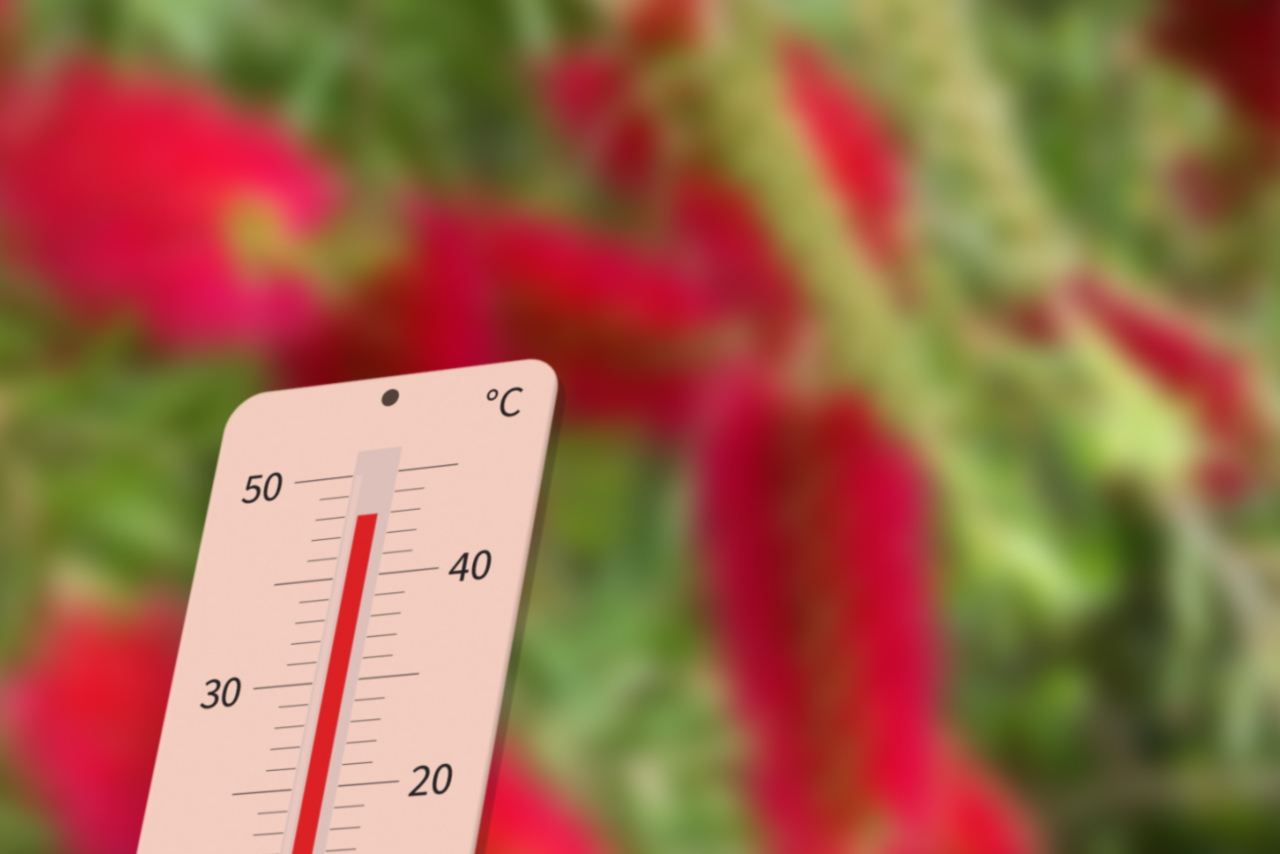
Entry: 46°C
